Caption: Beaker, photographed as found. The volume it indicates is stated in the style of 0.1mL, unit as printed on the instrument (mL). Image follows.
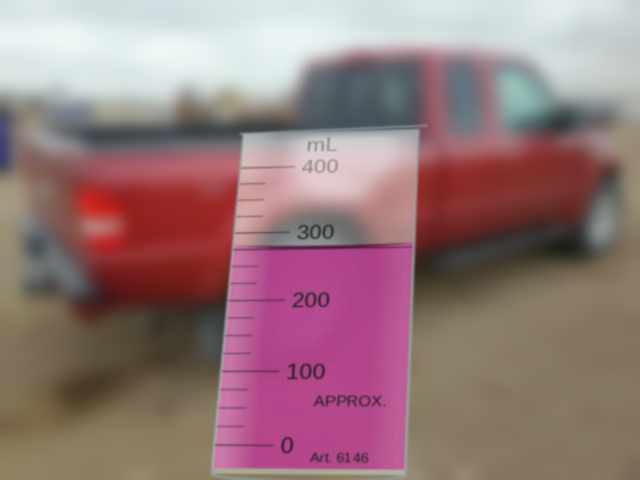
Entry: 275mL
